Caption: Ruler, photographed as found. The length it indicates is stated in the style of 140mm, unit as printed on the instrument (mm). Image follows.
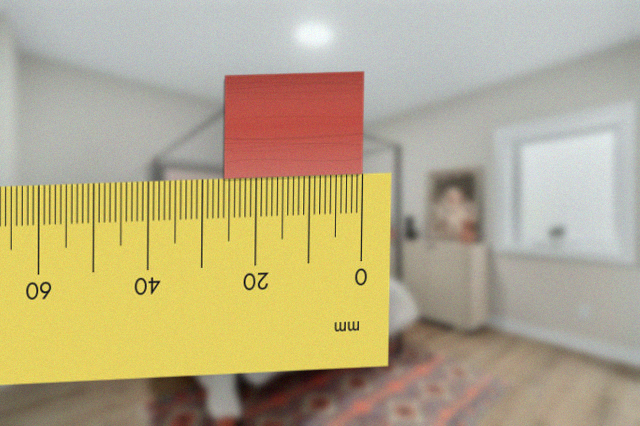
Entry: 26mm
